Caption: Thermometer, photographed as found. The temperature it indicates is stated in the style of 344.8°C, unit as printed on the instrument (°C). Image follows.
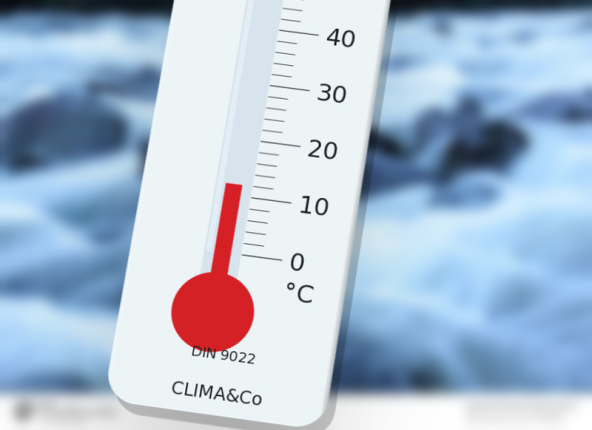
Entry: 12°C
